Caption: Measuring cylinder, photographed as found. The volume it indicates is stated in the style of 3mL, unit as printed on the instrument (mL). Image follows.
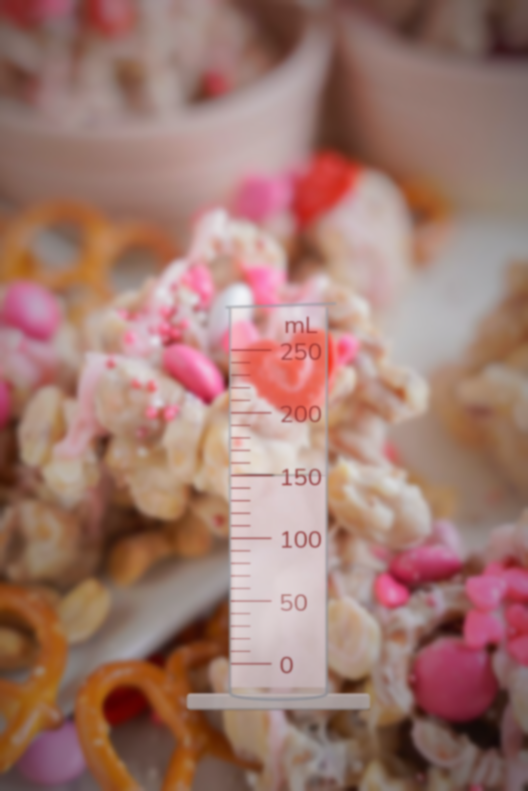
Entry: 150mL
